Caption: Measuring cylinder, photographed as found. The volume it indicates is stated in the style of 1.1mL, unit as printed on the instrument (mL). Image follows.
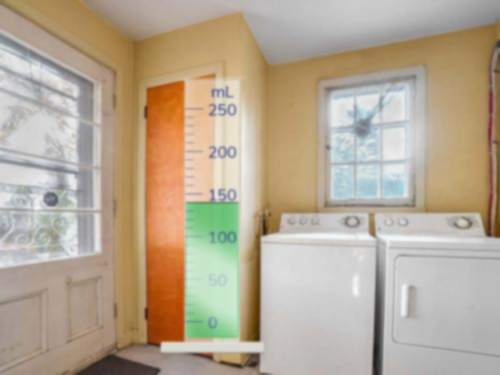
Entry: 140mL
